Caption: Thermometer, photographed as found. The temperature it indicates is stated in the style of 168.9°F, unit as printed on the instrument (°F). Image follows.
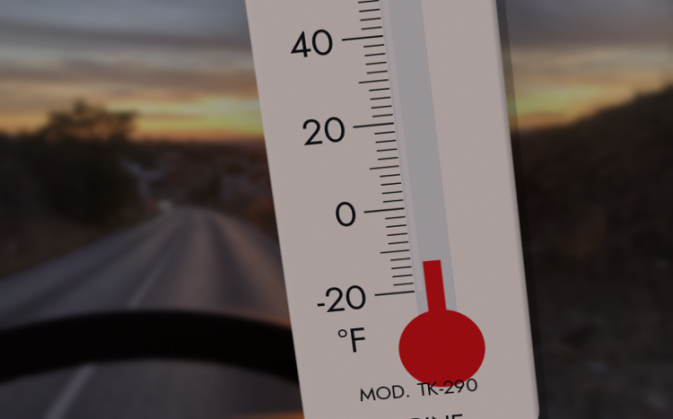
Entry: -13°F
